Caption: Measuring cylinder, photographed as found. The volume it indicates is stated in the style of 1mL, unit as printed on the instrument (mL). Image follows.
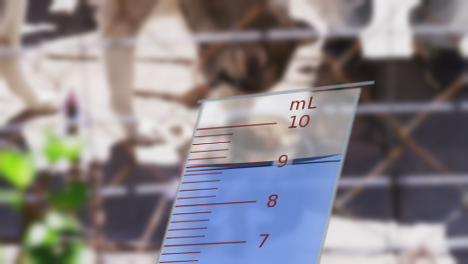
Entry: 8.9mL
